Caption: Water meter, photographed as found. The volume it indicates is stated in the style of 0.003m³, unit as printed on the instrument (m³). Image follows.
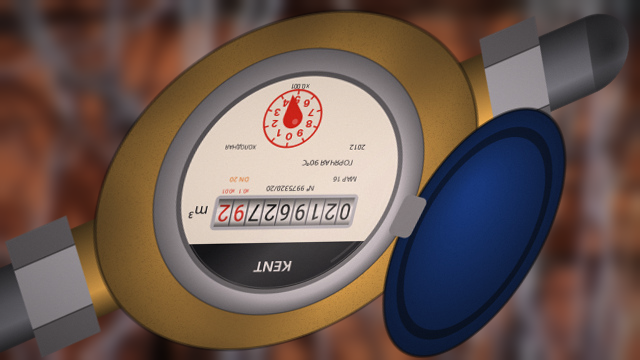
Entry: 219627.924m³
